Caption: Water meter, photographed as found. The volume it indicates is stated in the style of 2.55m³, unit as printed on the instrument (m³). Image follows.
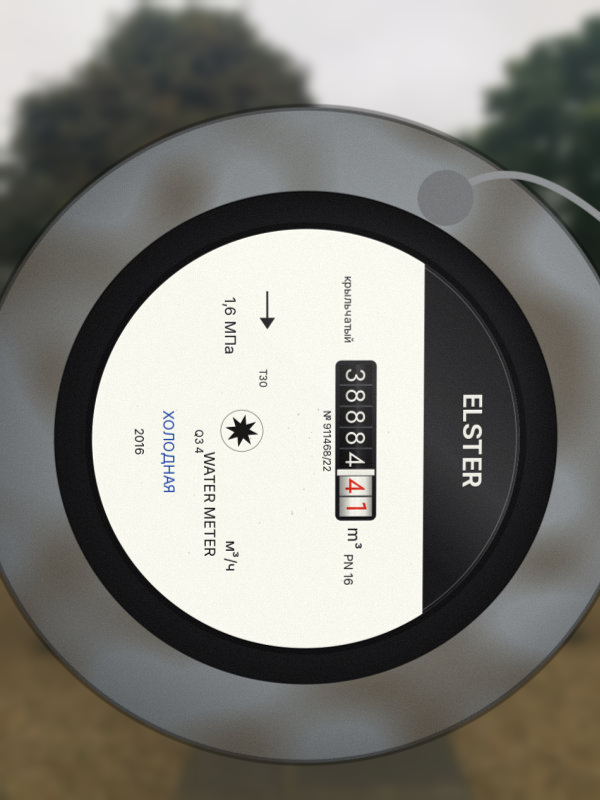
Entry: 38884.41m³
